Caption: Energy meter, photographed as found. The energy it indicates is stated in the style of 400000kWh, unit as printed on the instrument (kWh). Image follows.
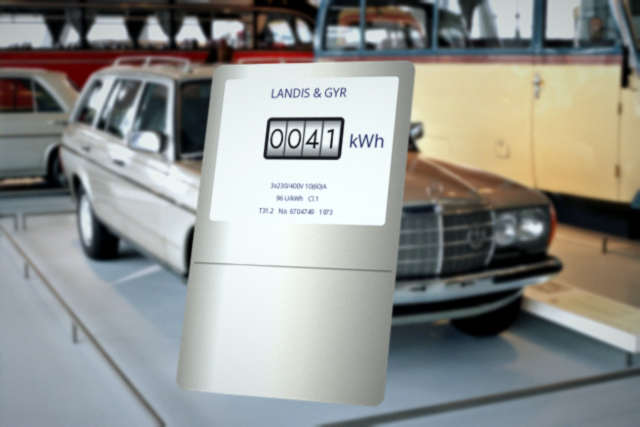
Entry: 41kWh
